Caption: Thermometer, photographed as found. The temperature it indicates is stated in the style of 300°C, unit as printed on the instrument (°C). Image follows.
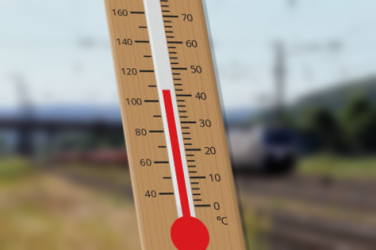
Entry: 42°C
